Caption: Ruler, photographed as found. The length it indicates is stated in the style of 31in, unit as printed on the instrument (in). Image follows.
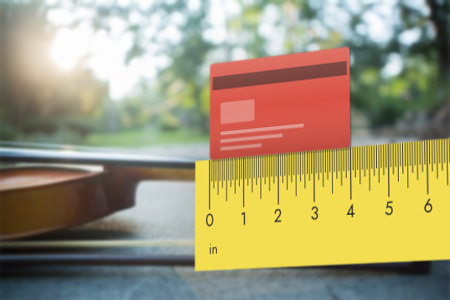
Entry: 4in
